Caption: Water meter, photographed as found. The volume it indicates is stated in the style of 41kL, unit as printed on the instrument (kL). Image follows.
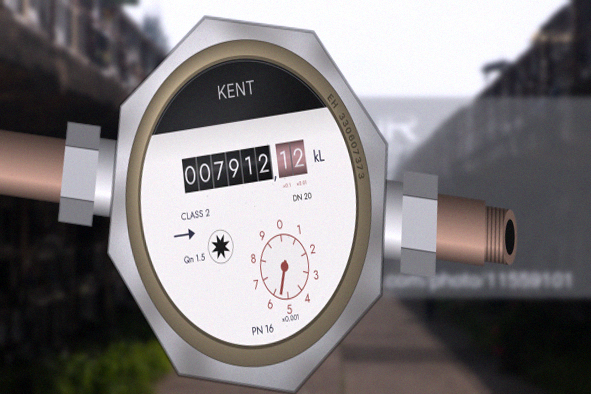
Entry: 7912.125kL
